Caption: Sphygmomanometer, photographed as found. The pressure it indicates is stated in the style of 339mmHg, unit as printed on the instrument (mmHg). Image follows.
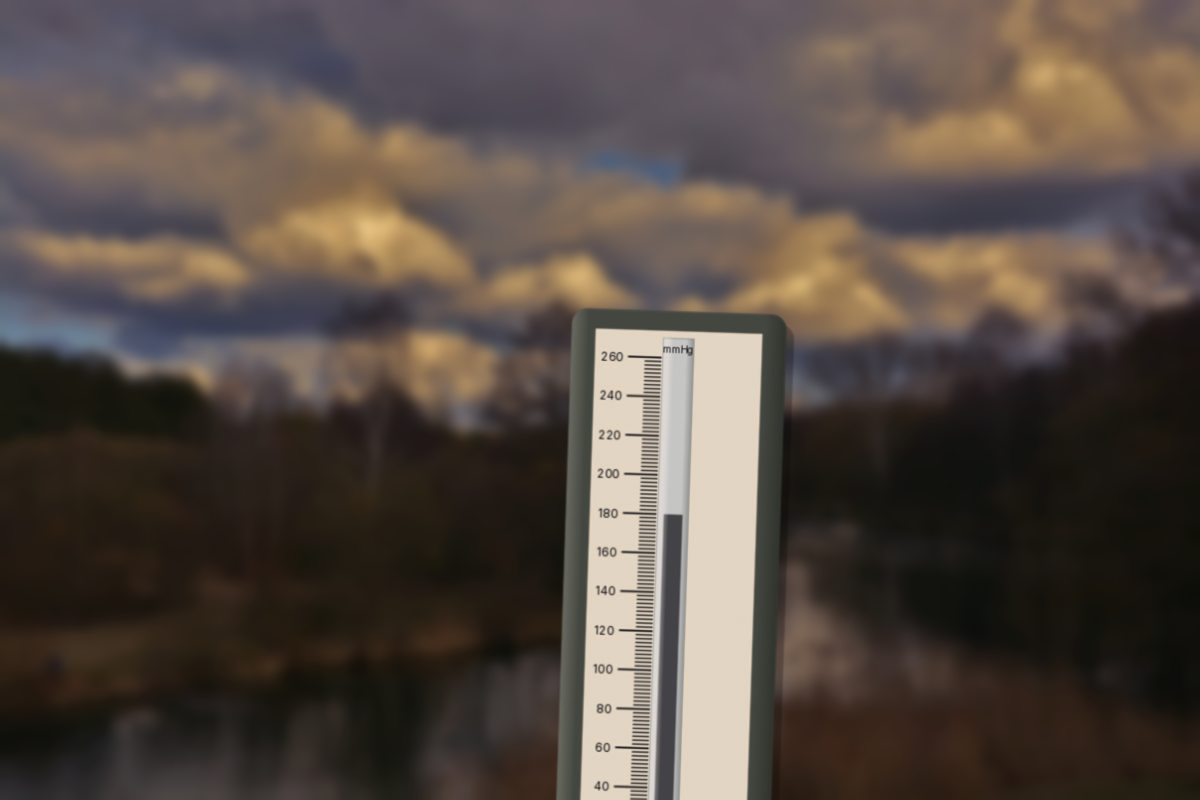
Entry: 180mmHg
